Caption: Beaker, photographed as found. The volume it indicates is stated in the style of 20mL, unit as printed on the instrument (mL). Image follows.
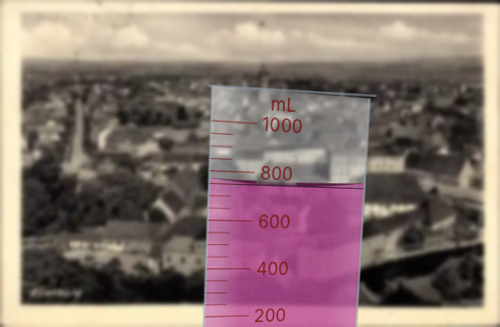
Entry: 750mL
